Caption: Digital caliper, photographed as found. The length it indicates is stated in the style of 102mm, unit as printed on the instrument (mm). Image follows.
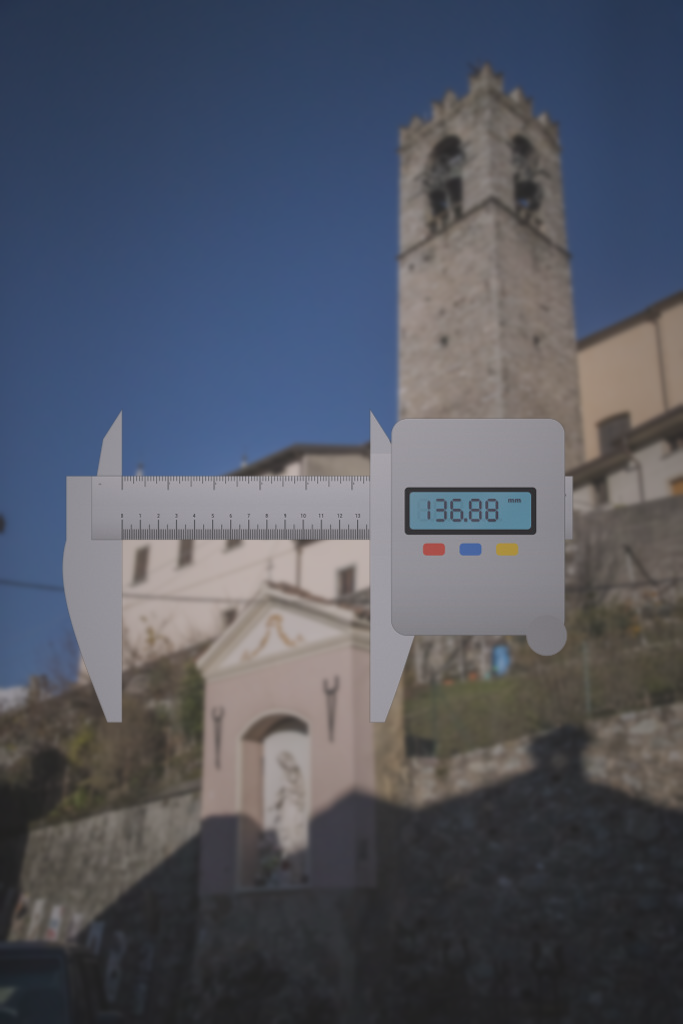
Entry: 136.88mm
